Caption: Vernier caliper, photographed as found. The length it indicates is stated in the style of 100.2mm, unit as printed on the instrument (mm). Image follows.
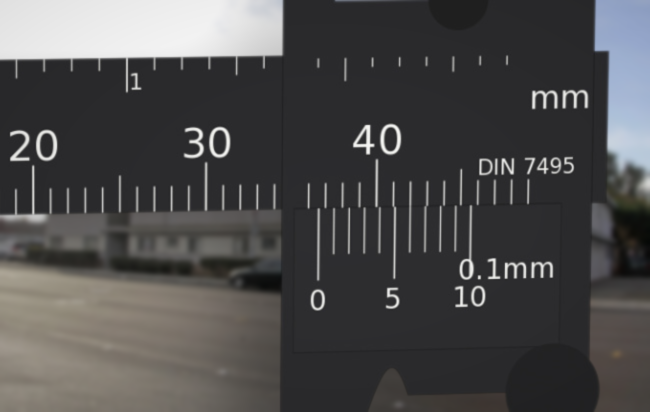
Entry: 36.6mm
